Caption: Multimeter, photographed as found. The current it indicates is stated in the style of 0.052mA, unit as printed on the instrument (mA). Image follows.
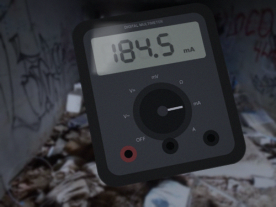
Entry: 184.5mA
